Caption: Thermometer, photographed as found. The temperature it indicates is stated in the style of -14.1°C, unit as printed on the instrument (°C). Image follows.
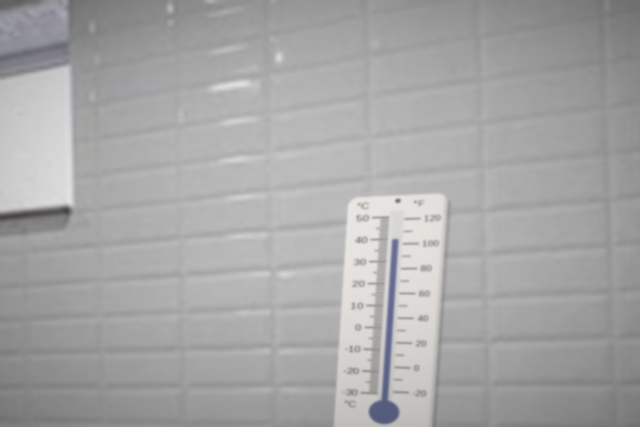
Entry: 40°C
